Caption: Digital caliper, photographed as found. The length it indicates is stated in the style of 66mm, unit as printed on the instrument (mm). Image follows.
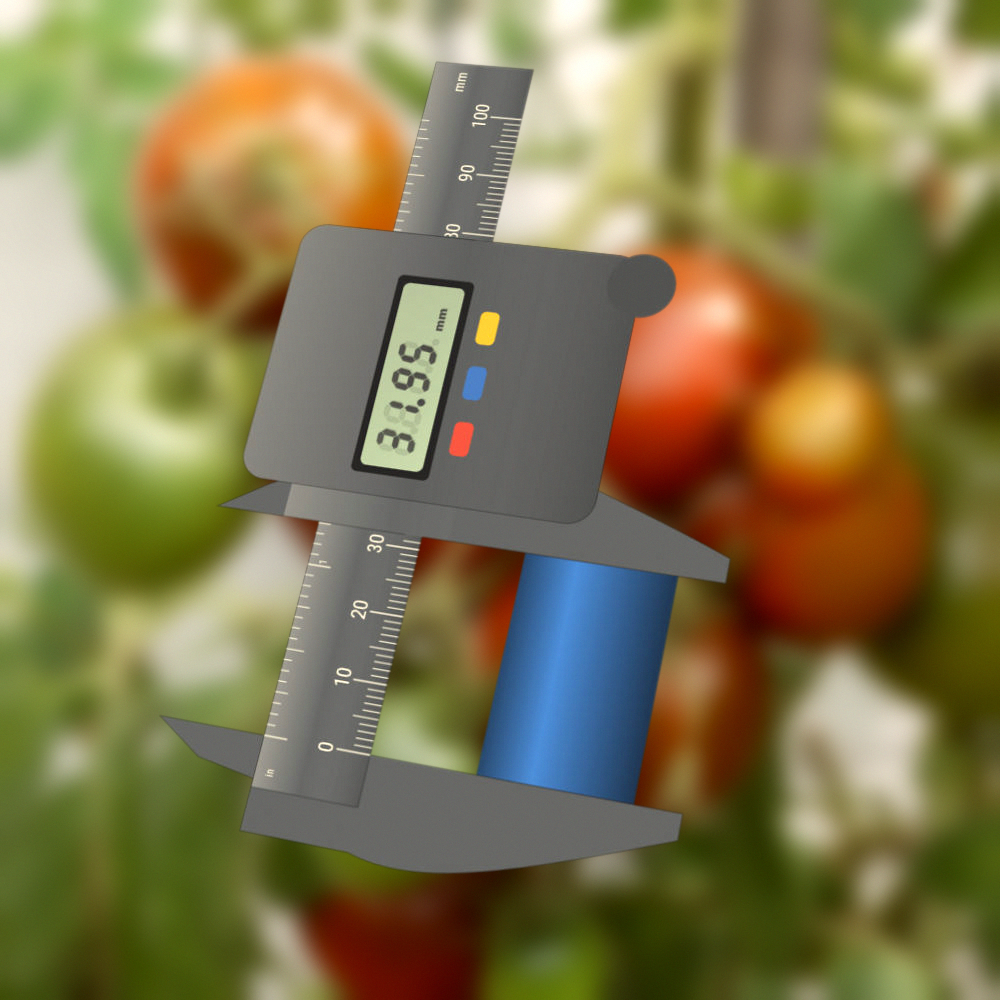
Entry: 31.95mm
